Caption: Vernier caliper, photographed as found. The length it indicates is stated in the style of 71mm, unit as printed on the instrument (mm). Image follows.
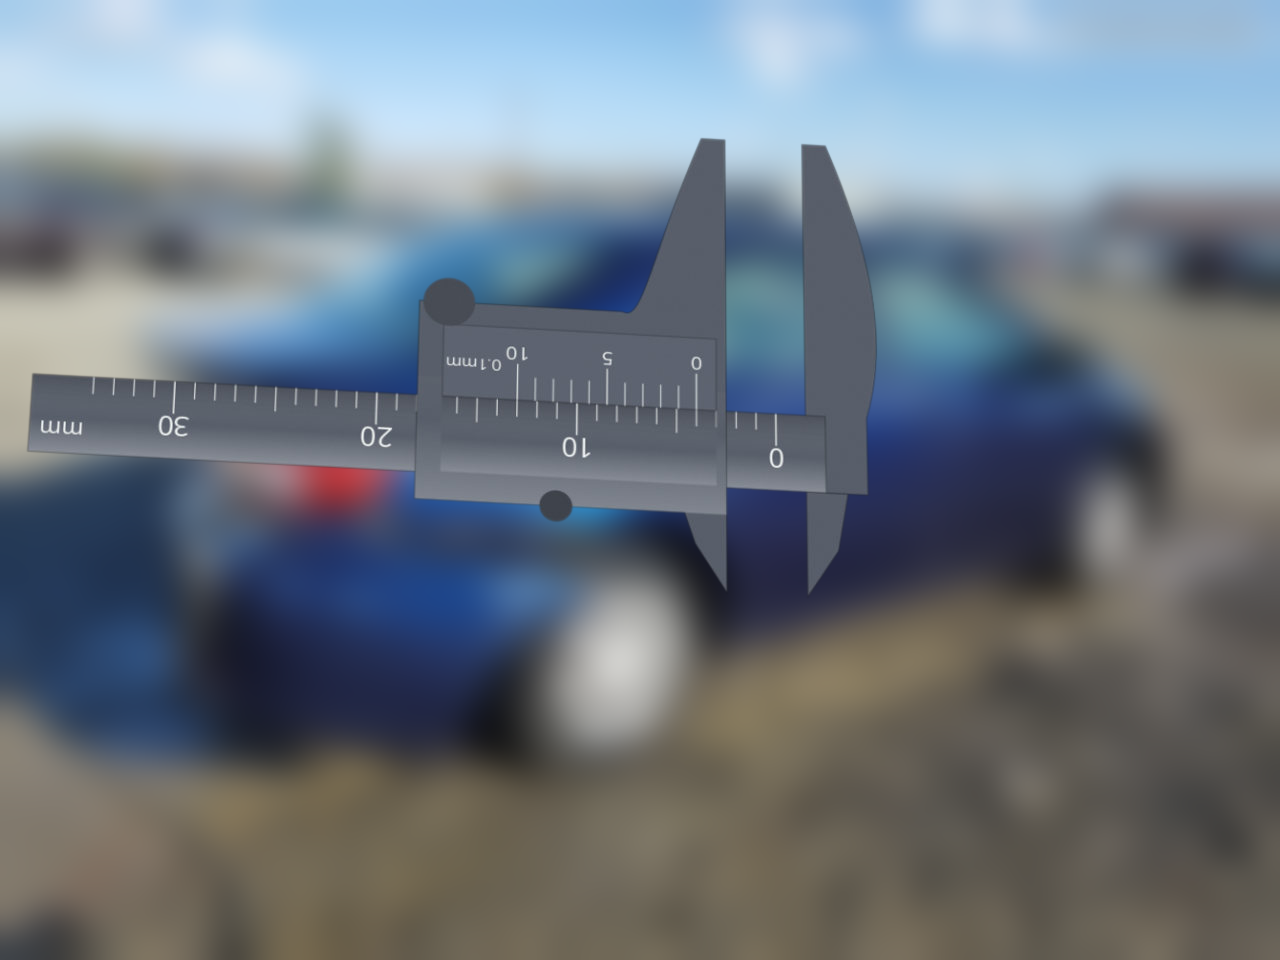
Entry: 4.0mm
